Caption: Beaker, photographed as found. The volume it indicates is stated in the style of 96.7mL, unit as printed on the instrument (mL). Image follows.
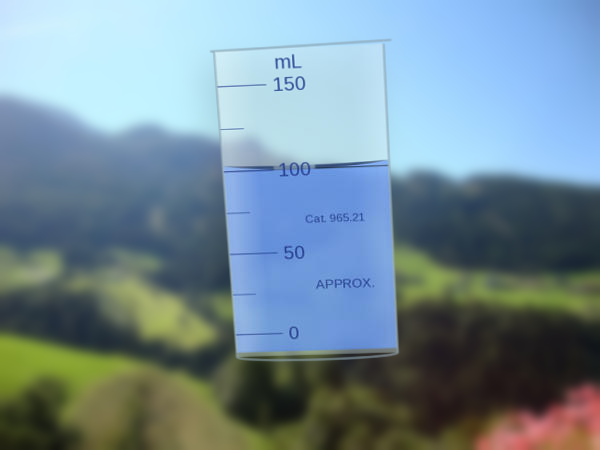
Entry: 100mL
